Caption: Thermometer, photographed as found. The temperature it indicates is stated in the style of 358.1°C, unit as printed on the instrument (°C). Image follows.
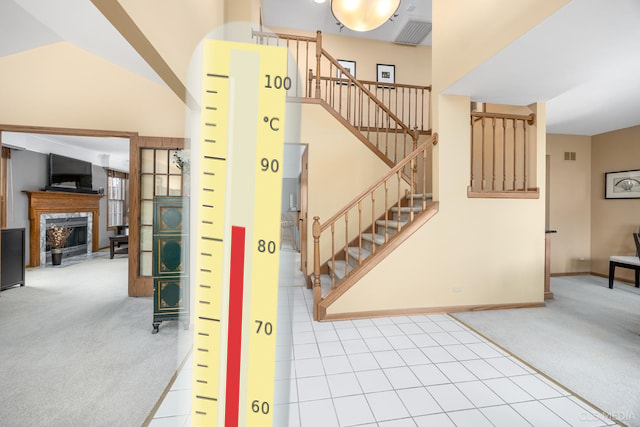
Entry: 82°C
